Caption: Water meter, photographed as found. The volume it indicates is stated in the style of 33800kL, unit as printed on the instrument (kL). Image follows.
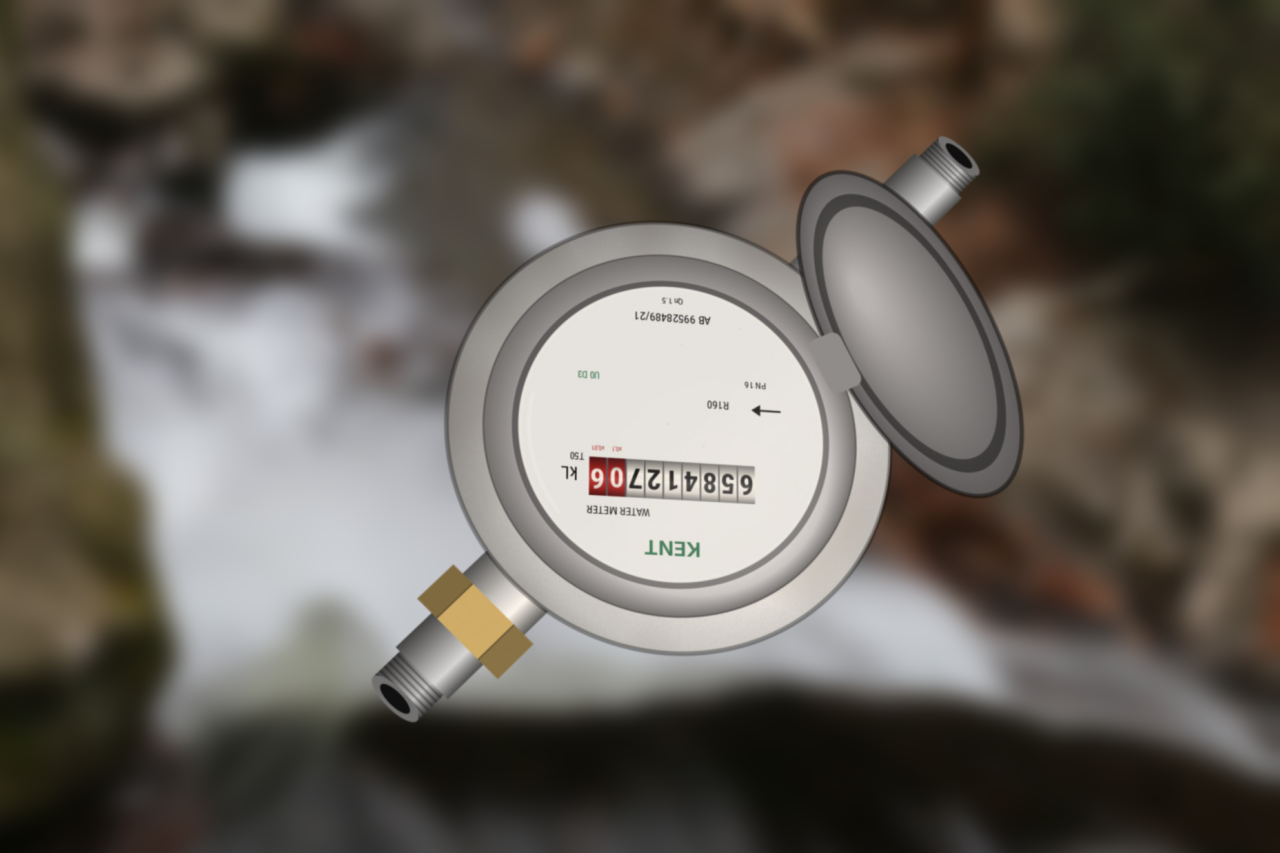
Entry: 6584127.06kL
